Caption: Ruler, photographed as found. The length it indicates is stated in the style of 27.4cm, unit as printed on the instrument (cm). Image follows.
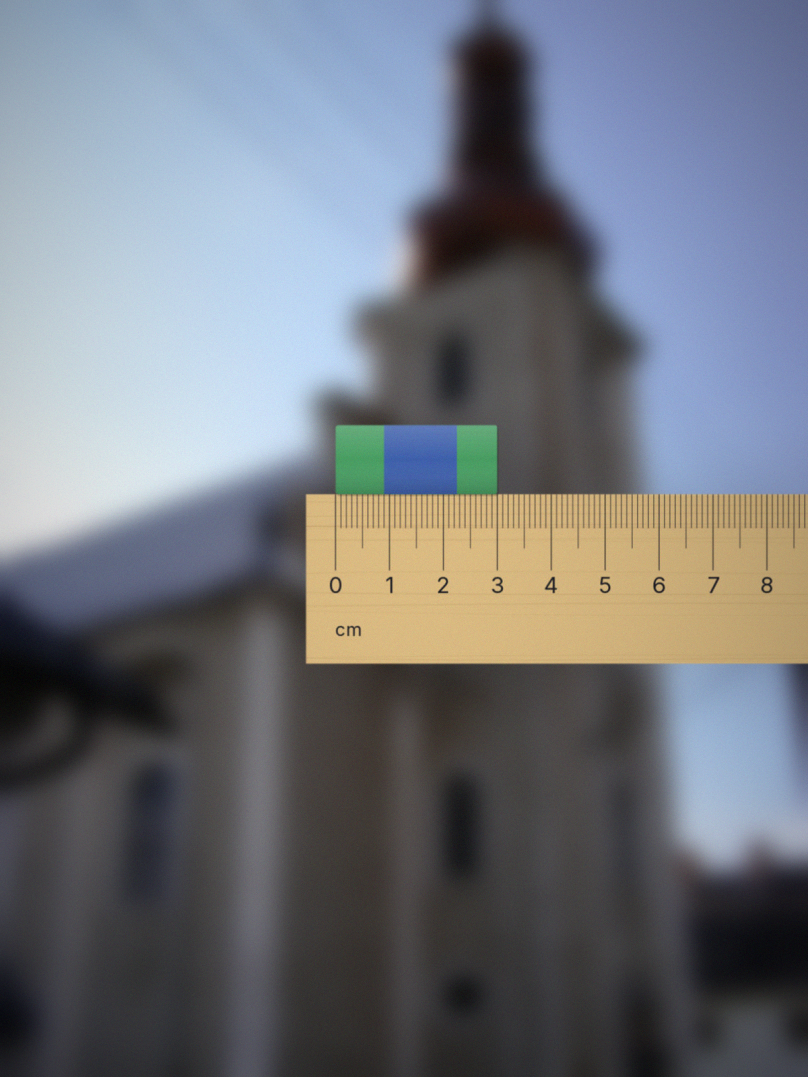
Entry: 3cm
